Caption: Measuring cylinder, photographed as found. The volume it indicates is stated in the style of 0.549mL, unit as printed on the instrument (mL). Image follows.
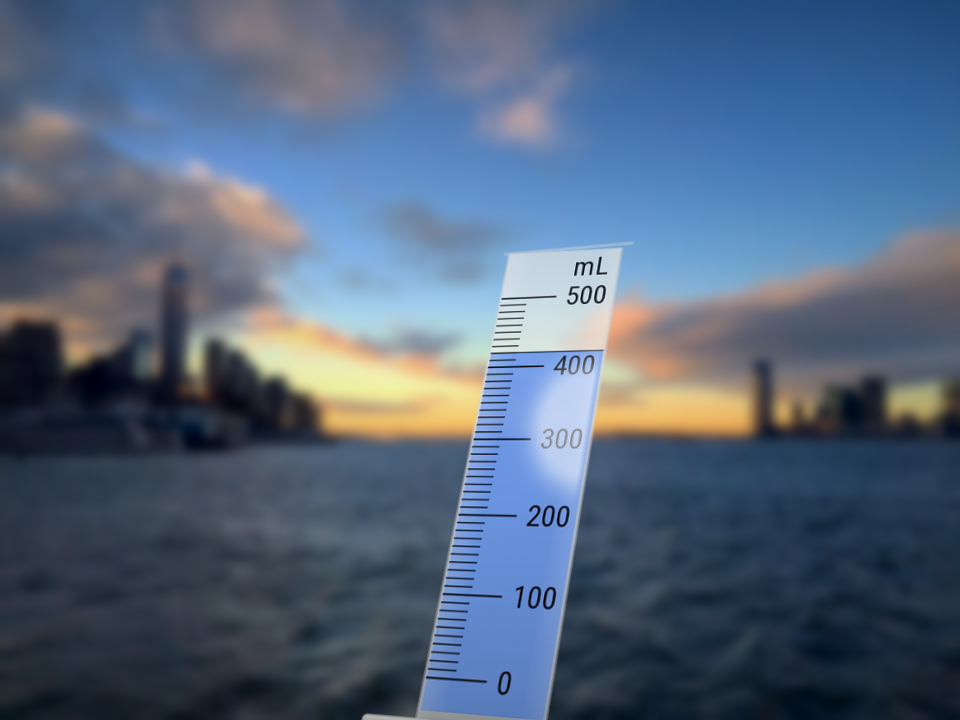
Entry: 420mL
